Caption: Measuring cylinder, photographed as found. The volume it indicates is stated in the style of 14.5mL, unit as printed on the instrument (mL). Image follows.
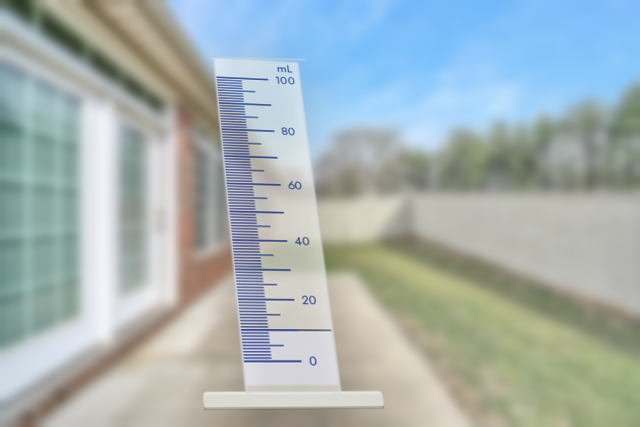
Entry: 10mL
